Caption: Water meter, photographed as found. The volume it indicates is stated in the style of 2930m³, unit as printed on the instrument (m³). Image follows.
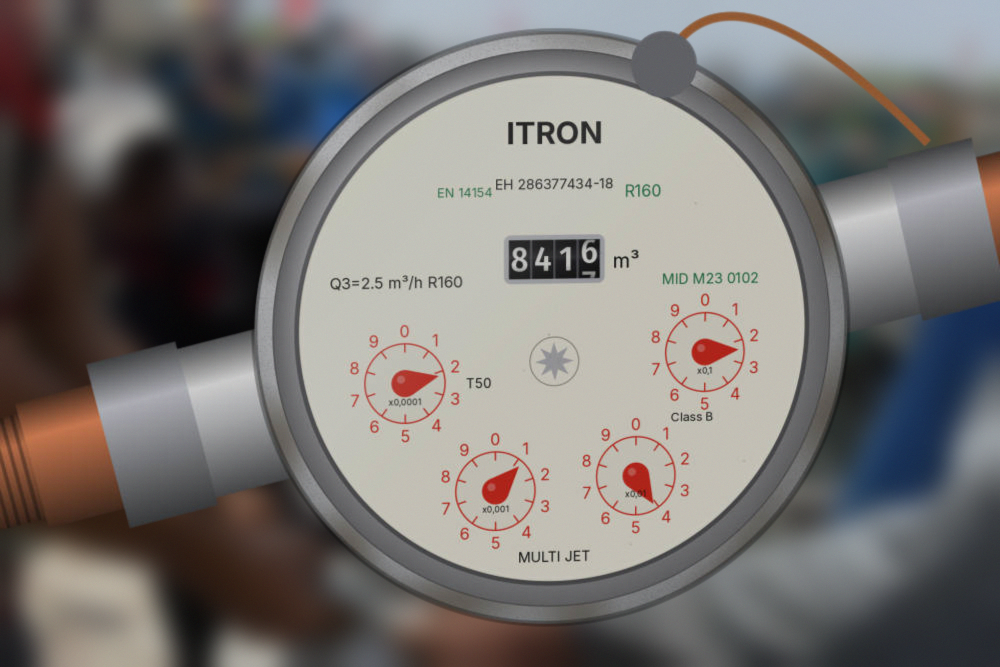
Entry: 8416.2412m³
